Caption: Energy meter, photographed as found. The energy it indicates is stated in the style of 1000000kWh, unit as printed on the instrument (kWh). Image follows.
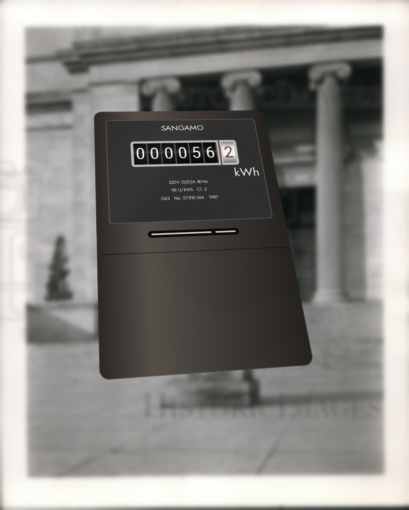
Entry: 56.2kWh
